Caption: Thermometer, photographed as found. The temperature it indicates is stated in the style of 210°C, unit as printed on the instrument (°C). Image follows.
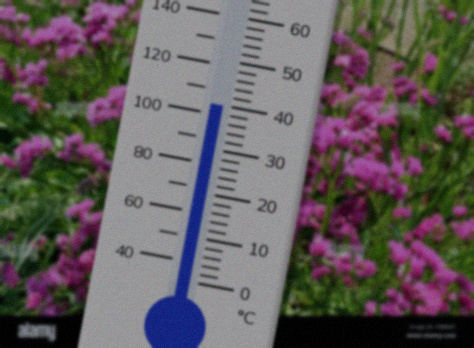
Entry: 40°C
